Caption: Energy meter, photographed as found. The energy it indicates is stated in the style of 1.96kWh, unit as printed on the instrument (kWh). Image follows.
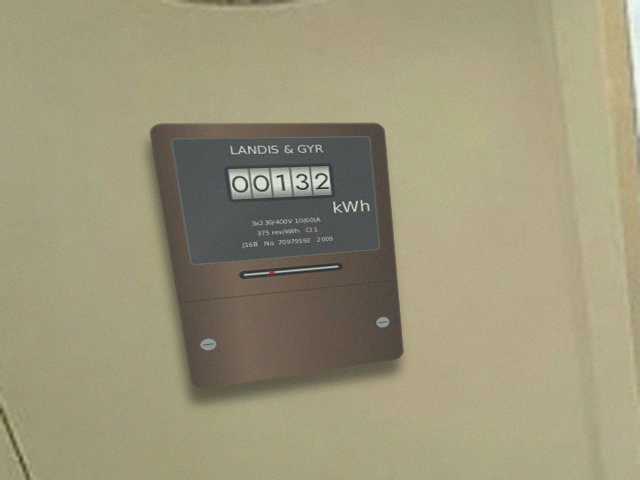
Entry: 132kWh
